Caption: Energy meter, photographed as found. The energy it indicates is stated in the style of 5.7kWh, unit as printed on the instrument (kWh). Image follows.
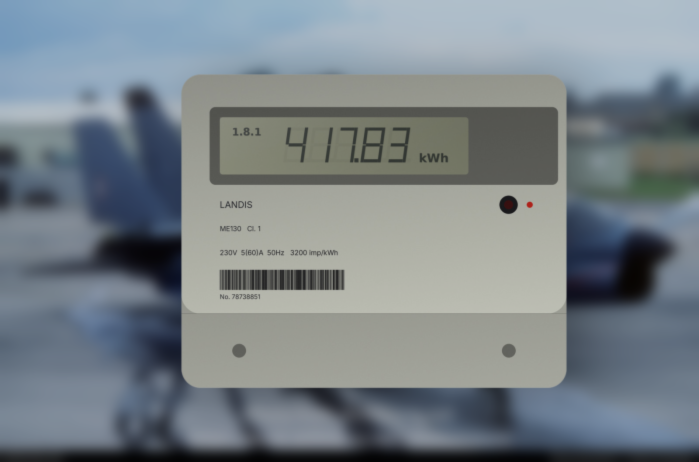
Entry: 417.83kWh
